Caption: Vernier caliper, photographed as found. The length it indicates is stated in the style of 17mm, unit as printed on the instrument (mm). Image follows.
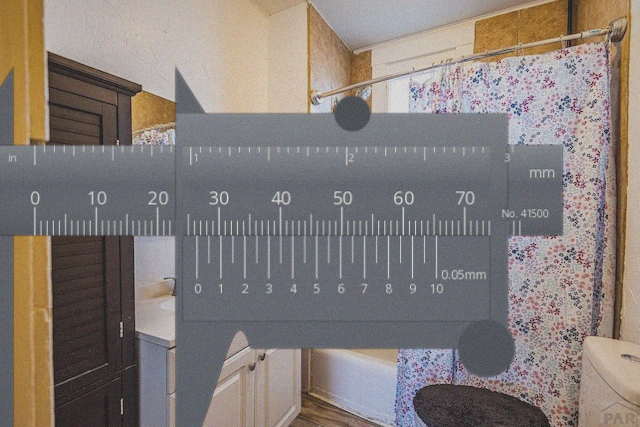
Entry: 26.4mm
